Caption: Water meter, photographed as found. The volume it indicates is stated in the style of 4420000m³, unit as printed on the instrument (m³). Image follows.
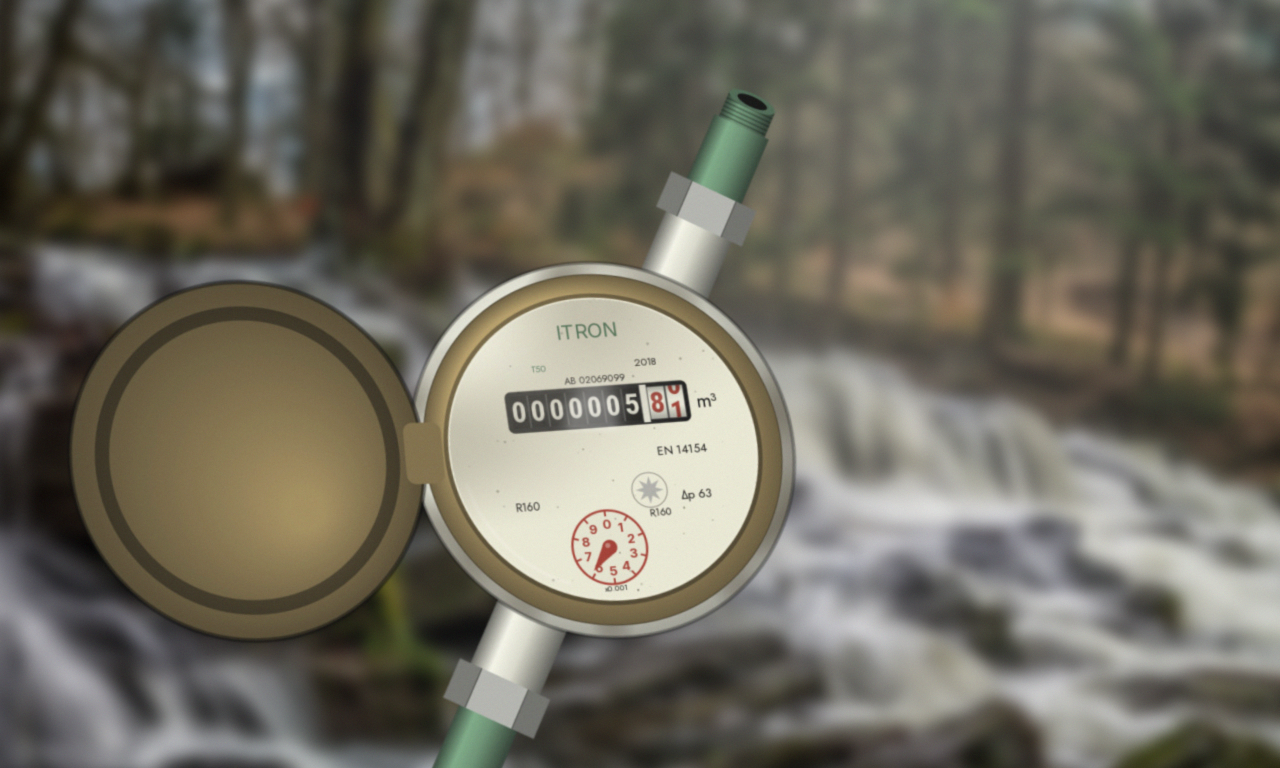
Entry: 5.806m³
